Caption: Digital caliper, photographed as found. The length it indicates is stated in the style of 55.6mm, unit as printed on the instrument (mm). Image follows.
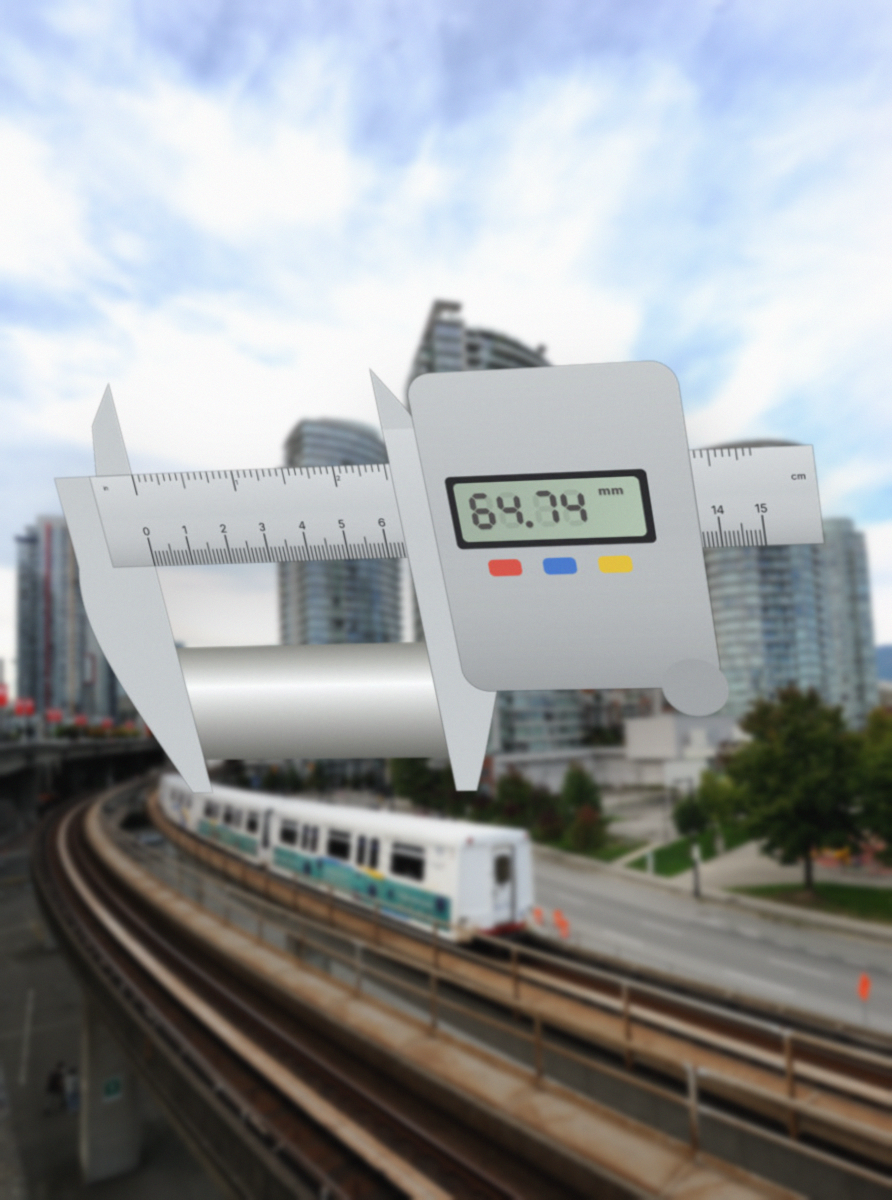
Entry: 64.74mm
